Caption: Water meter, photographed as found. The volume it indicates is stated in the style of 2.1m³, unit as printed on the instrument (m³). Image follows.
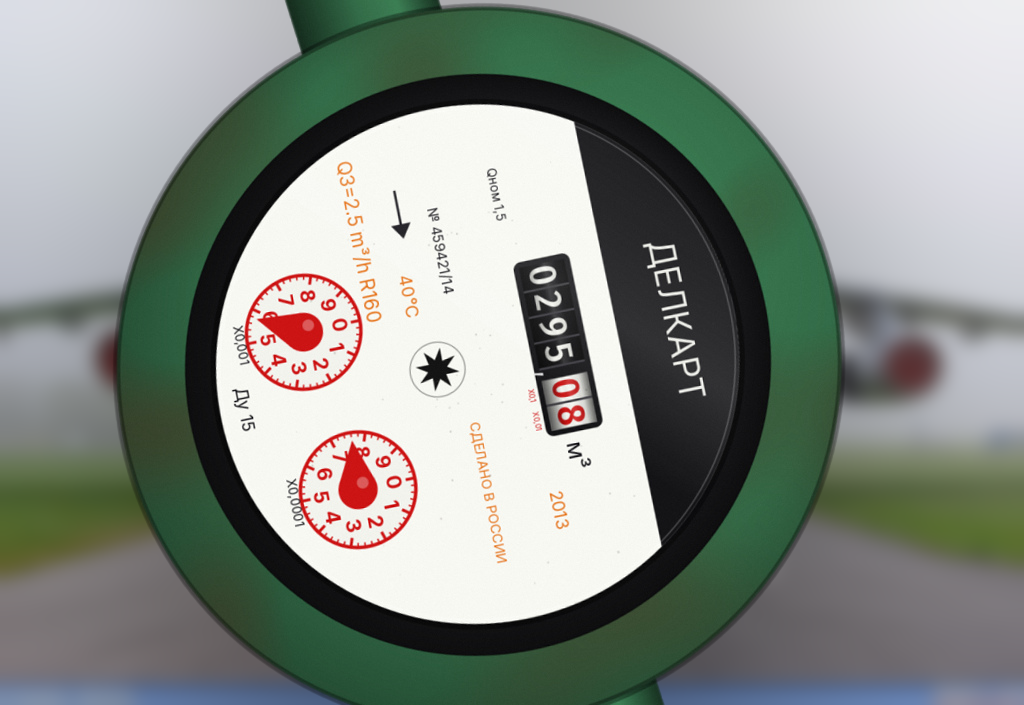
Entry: 295.0857m³
